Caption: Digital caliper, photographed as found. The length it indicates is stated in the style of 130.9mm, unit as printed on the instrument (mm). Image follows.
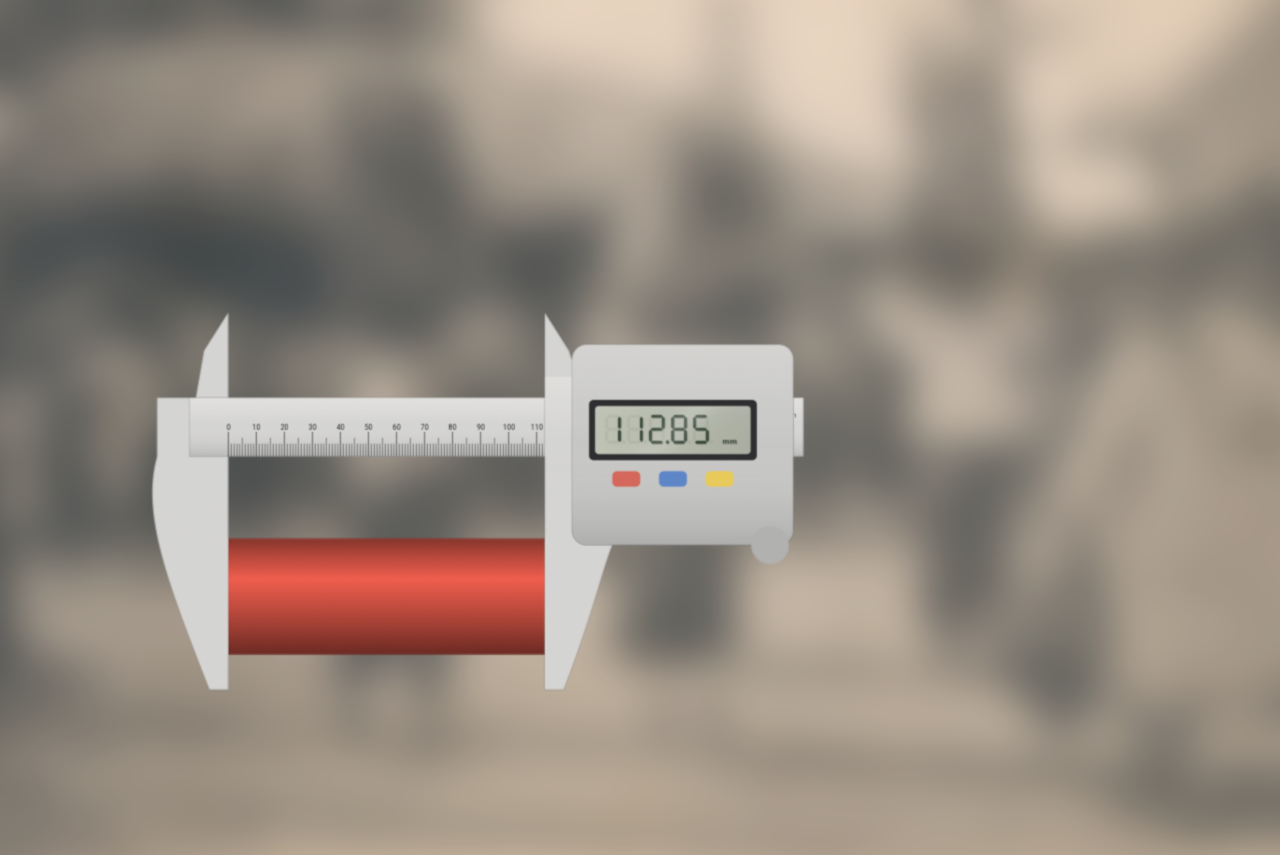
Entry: 112.85mm
